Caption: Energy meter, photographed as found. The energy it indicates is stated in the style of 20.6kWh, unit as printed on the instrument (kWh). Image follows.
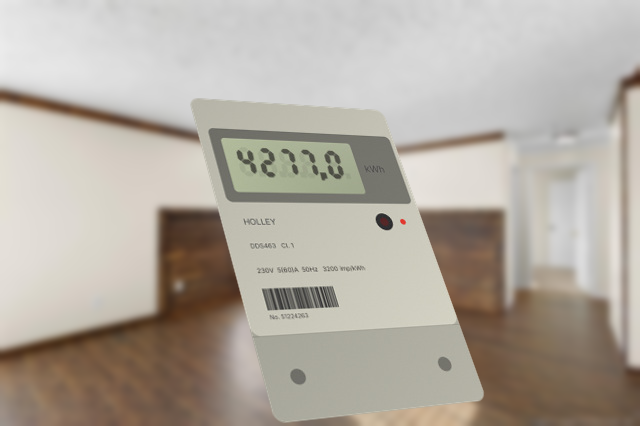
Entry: 4277.0kWh
